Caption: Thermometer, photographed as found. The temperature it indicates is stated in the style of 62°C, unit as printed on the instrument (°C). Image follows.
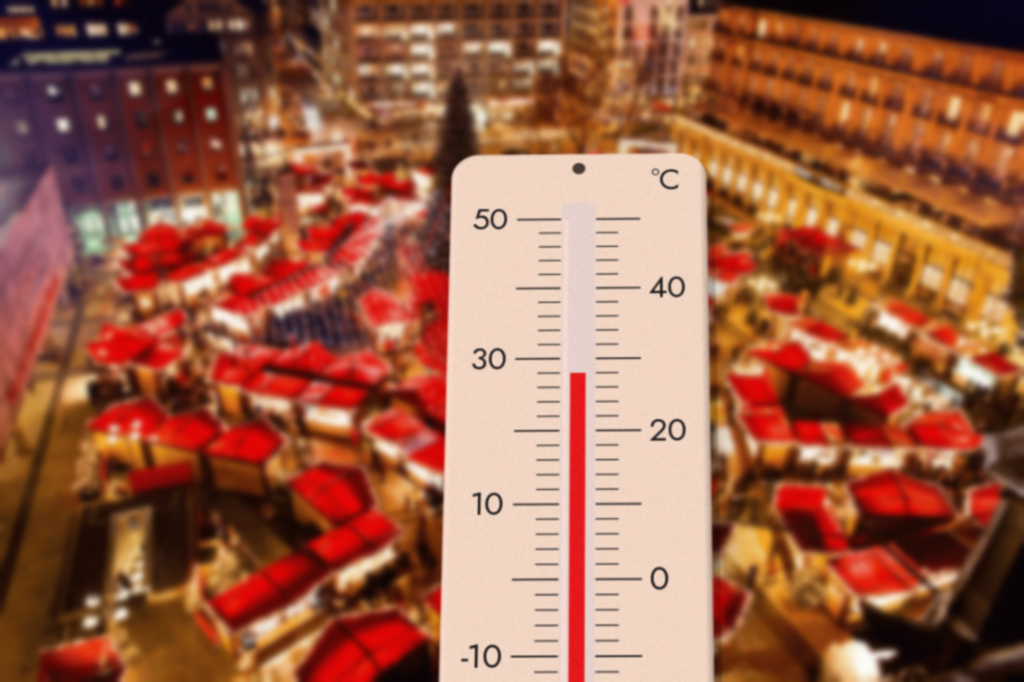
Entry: 28°C
